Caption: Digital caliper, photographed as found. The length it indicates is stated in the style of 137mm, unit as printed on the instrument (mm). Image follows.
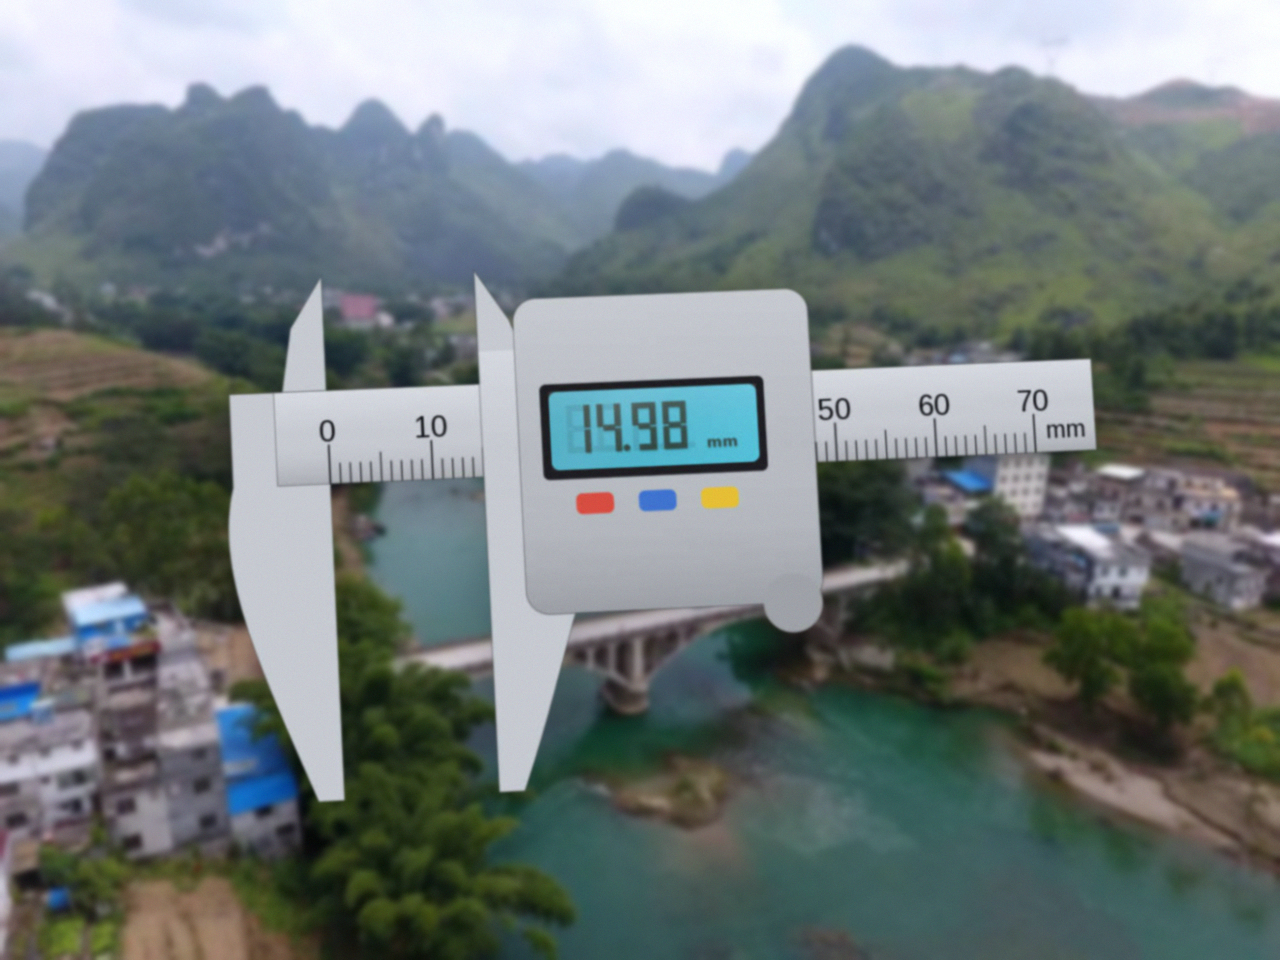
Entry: 14.98mm
